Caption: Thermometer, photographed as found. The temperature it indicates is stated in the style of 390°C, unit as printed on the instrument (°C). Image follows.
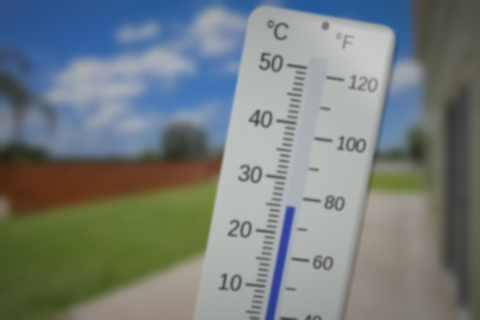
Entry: 25°C
